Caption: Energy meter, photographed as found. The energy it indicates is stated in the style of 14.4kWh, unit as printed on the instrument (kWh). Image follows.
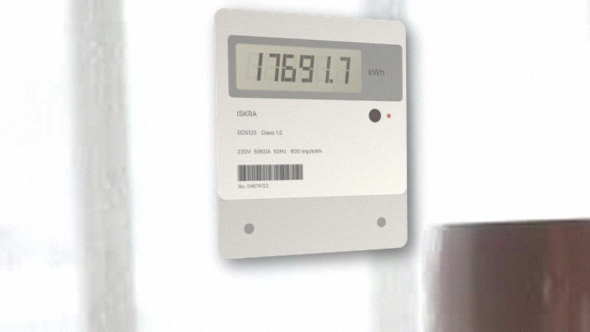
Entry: 17691.7kWh
